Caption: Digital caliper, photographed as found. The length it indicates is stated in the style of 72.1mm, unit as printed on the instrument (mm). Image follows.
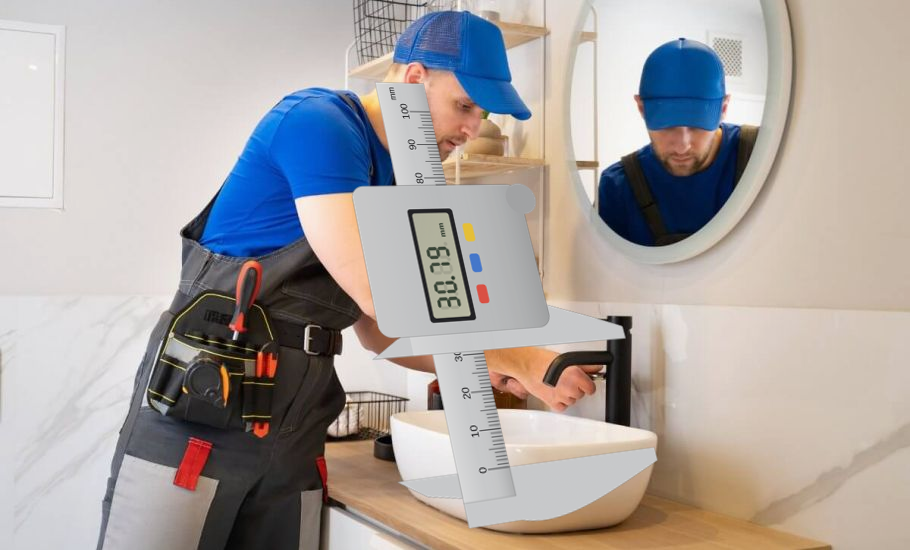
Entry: 30.79mm
